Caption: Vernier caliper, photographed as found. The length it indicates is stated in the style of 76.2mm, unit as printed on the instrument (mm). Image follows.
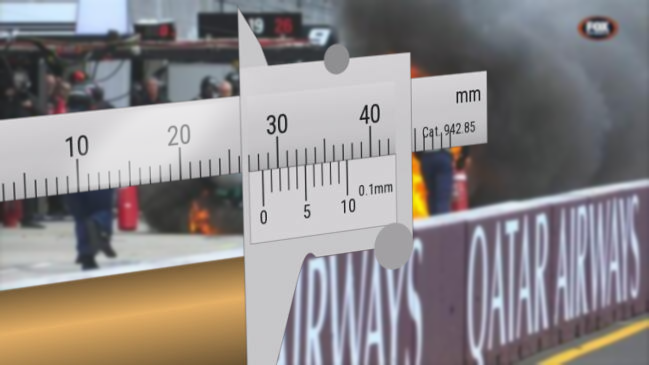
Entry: 28.4mm
